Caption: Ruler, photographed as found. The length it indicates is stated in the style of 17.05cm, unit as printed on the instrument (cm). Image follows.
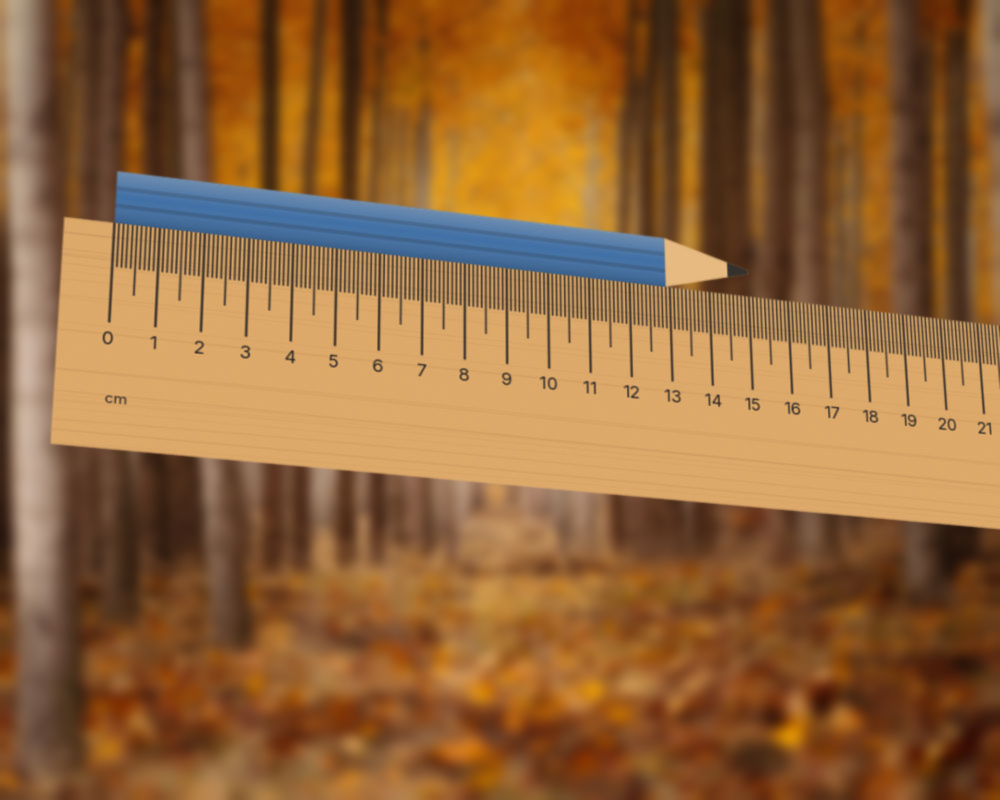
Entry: 15cm
